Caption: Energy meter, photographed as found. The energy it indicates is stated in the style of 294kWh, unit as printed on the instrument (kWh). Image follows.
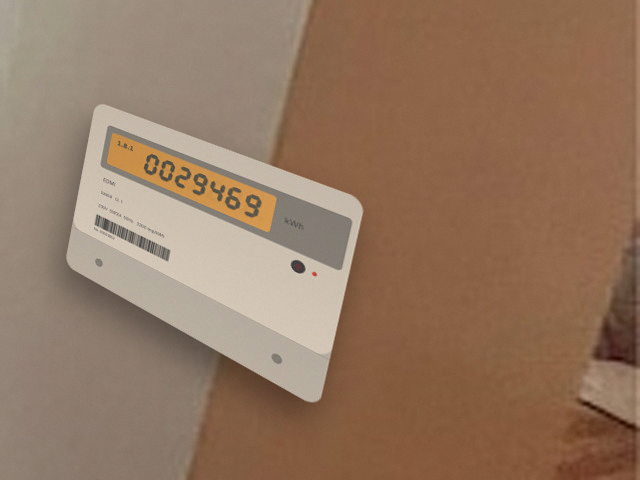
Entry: 29469kWh
